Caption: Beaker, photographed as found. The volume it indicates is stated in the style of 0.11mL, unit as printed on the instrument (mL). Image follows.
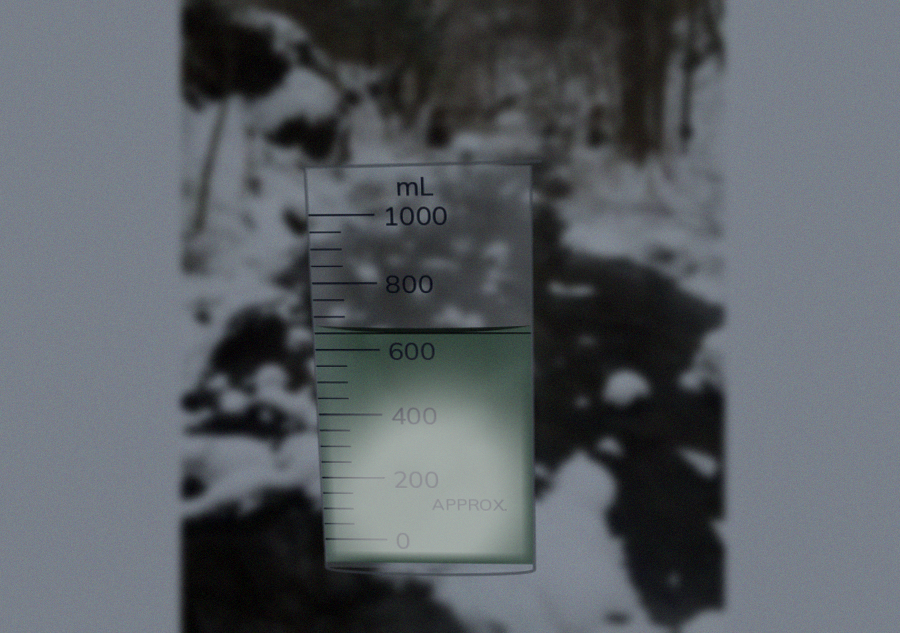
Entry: 650mL
